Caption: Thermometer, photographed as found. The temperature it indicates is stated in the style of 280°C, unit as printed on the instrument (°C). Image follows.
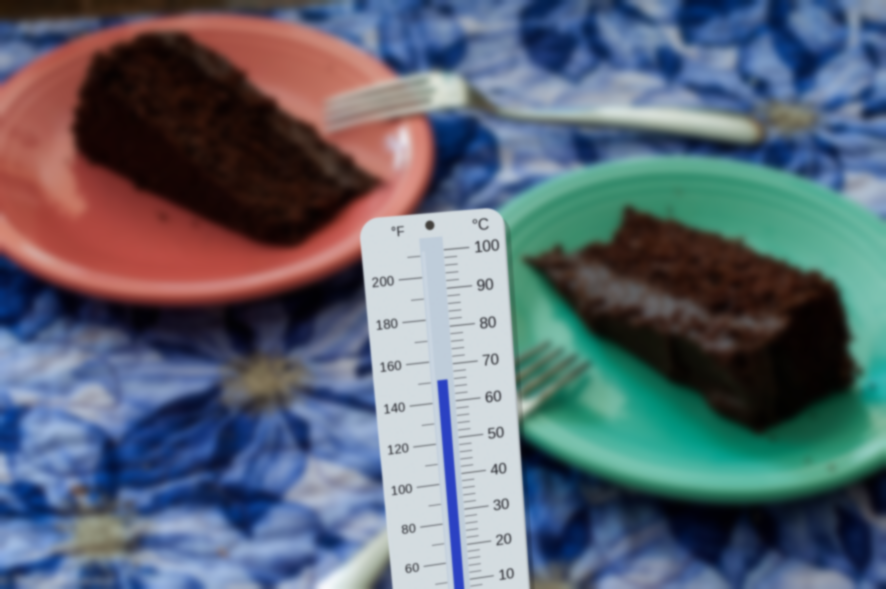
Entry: 66°C
